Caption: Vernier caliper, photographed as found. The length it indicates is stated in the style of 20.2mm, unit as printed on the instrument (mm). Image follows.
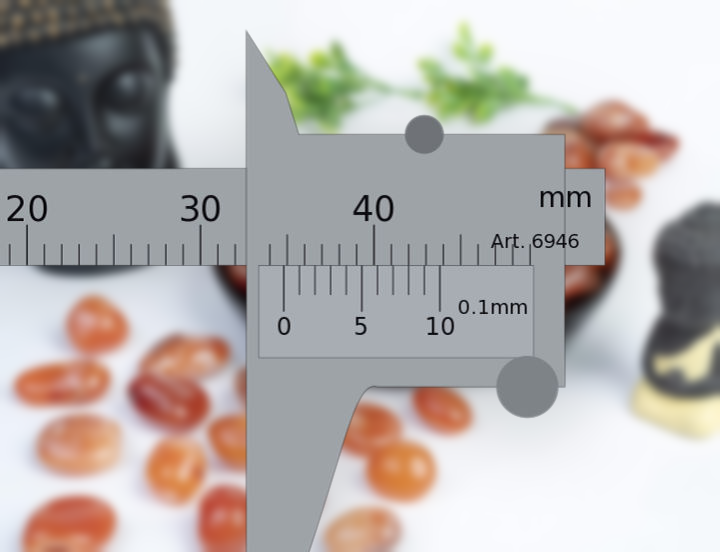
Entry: 34.8mm
